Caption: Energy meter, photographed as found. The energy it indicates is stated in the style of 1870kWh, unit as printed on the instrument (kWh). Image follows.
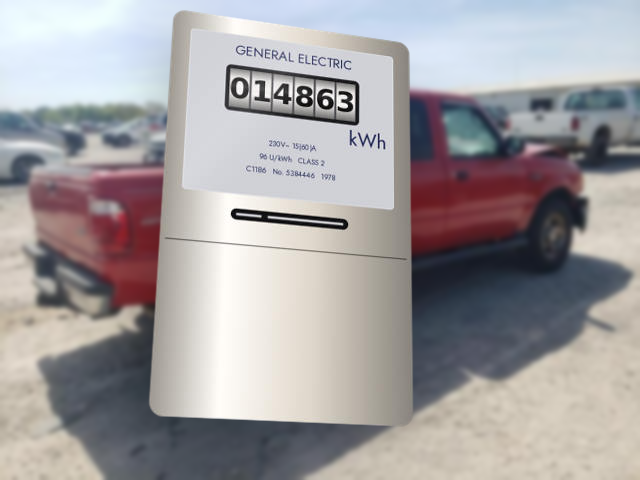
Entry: 14863kWh
